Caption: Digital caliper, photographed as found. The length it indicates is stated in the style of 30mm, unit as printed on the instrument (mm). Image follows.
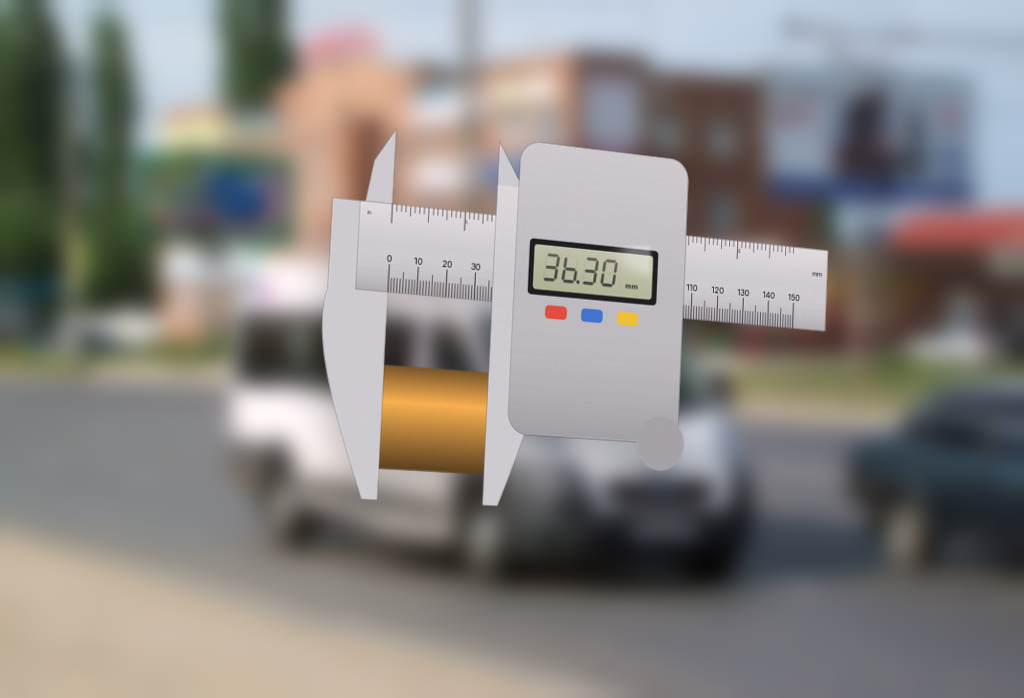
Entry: 36.30mm
